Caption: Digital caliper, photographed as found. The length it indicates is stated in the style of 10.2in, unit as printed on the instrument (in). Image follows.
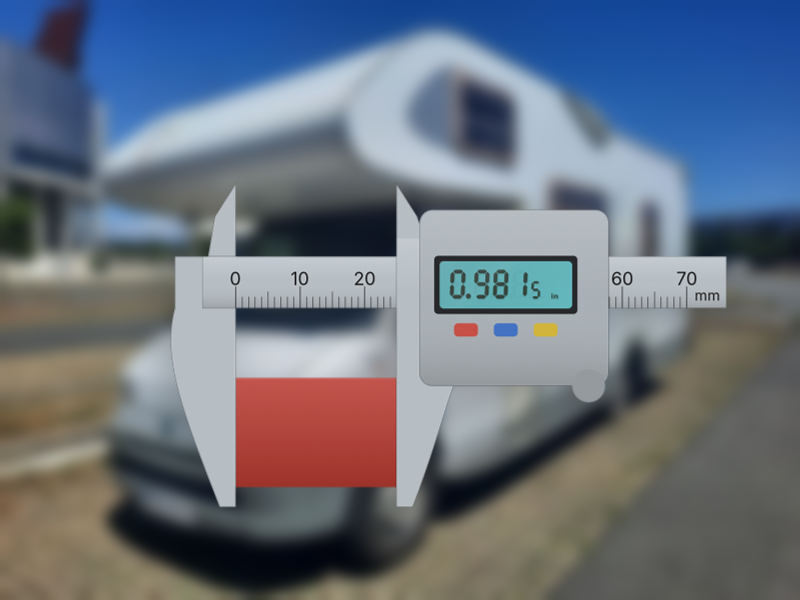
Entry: 0.9815in
